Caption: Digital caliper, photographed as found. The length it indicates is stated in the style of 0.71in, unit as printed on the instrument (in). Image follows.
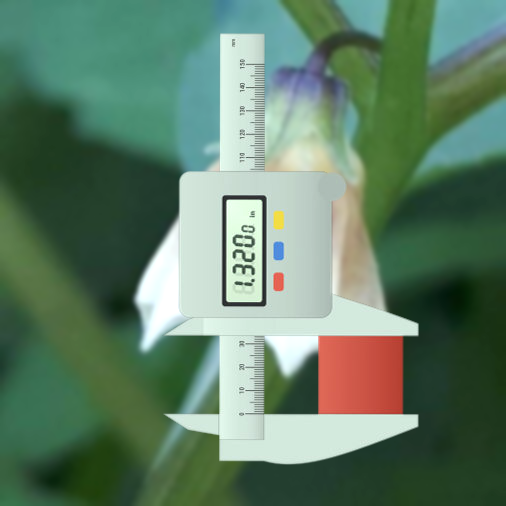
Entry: 1.3200in
